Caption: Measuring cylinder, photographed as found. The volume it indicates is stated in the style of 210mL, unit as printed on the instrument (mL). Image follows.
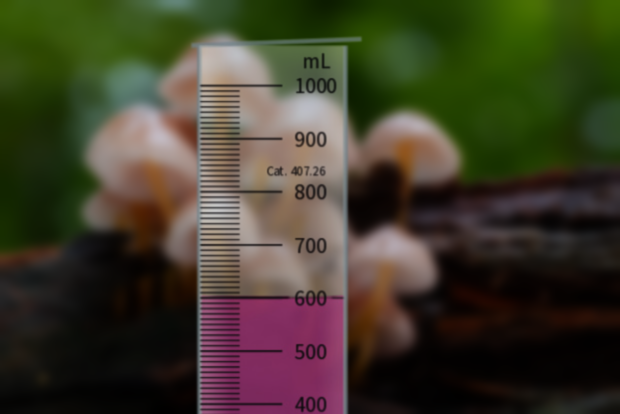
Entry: 600mL
